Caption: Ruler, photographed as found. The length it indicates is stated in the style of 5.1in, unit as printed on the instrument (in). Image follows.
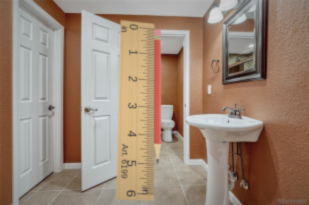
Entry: 5in
